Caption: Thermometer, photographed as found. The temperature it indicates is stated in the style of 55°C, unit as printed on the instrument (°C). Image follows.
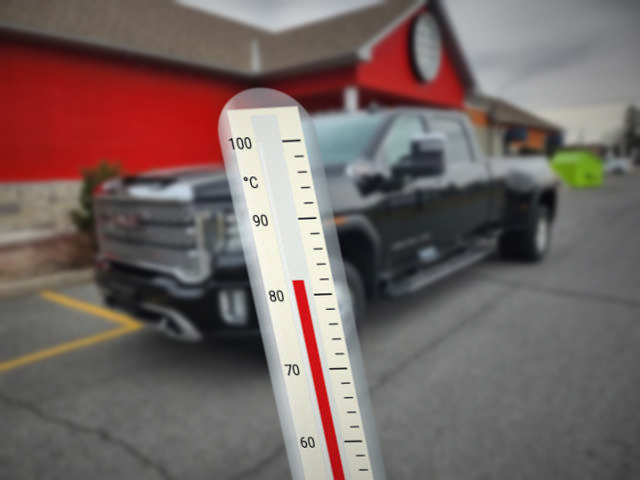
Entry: 82°C
